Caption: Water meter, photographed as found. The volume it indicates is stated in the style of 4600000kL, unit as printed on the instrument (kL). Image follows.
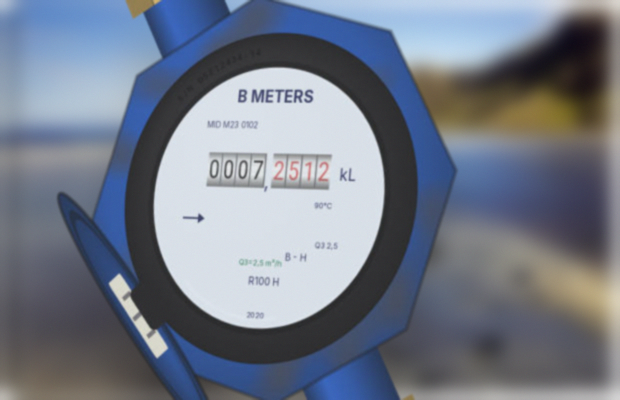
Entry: 7.2512kL
